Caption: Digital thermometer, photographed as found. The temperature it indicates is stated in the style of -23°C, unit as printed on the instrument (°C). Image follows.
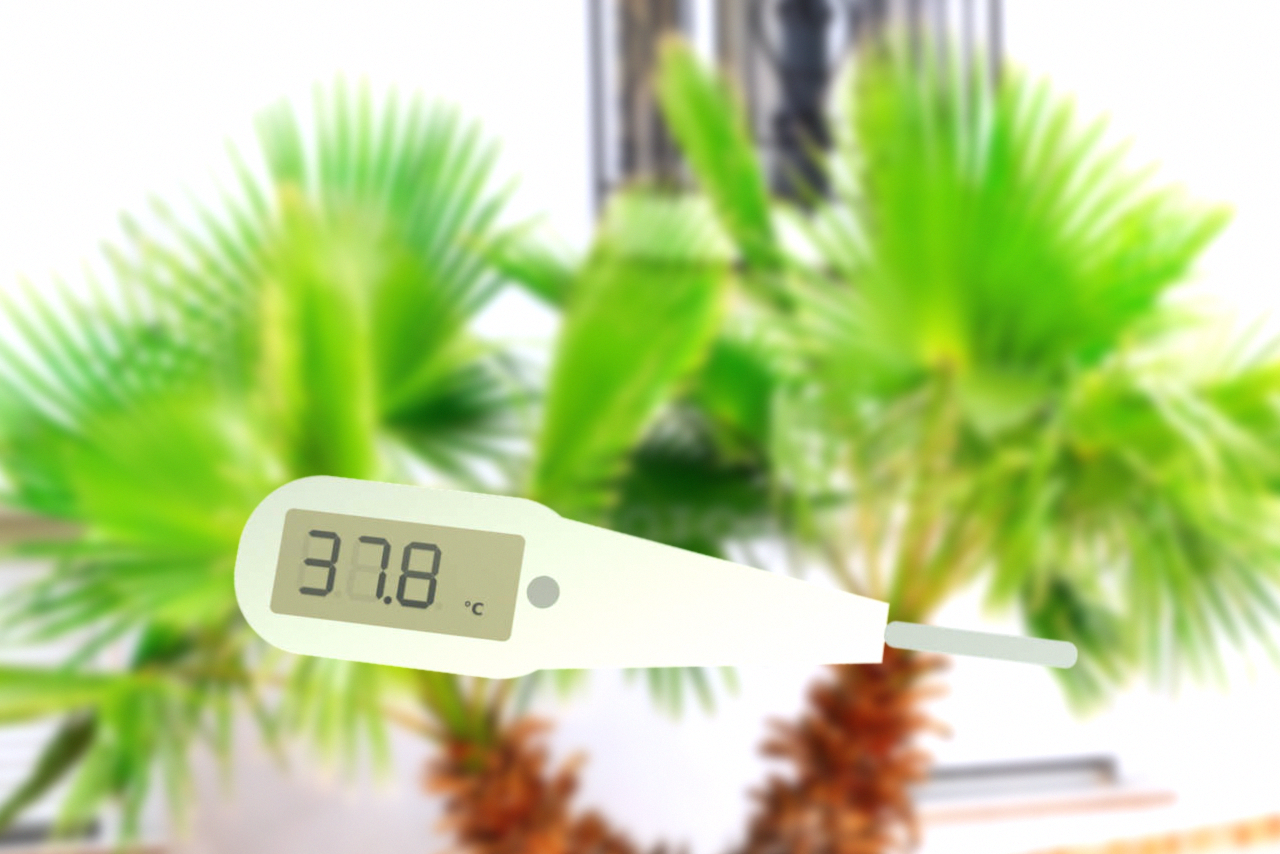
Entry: 37.8°C
